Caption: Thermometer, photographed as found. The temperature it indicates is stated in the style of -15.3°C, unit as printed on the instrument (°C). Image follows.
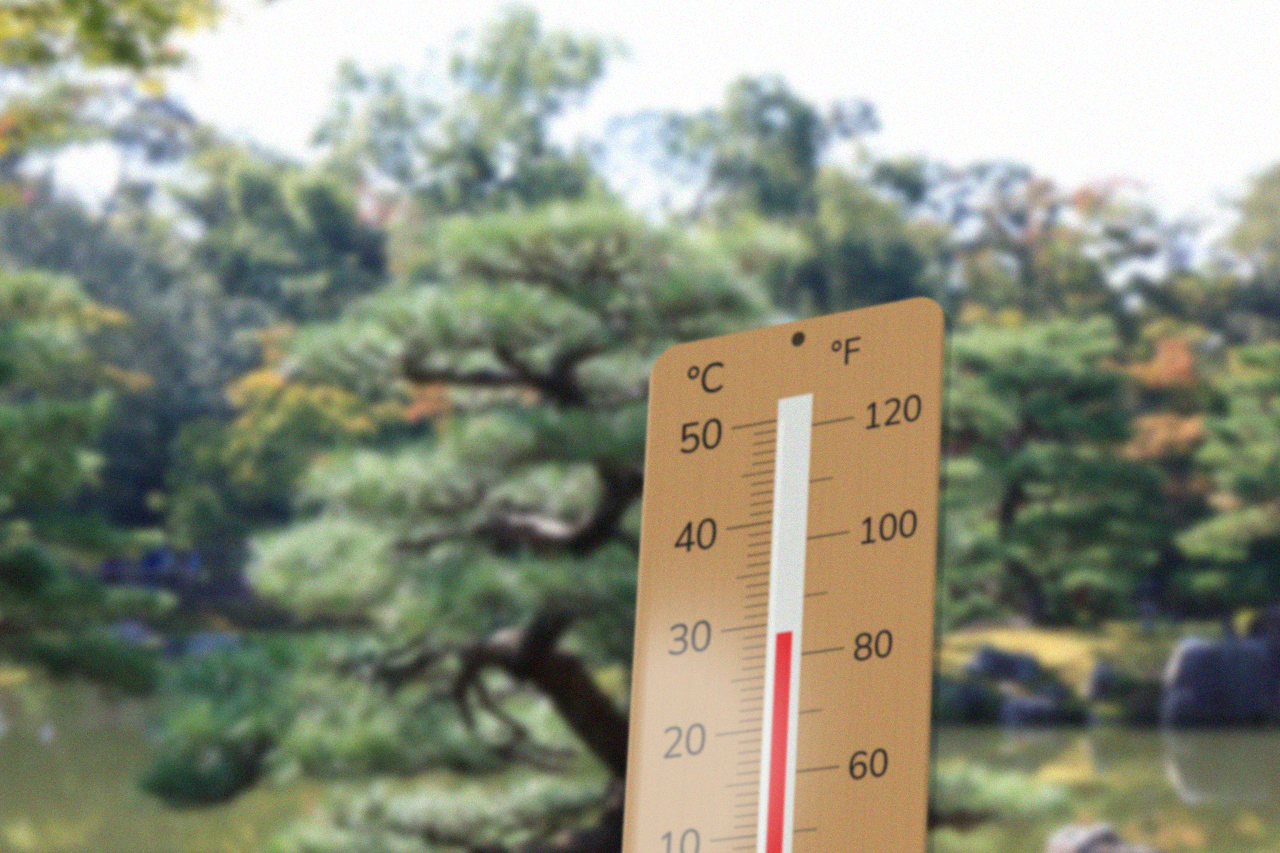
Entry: 29°C
